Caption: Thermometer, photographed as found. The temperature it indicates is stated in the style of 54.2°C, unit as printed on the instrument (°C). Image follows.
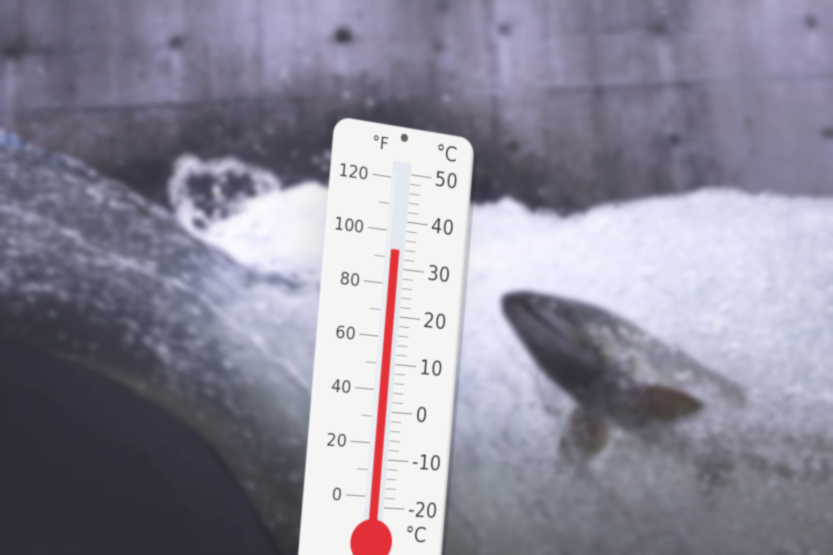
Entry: 34°C
